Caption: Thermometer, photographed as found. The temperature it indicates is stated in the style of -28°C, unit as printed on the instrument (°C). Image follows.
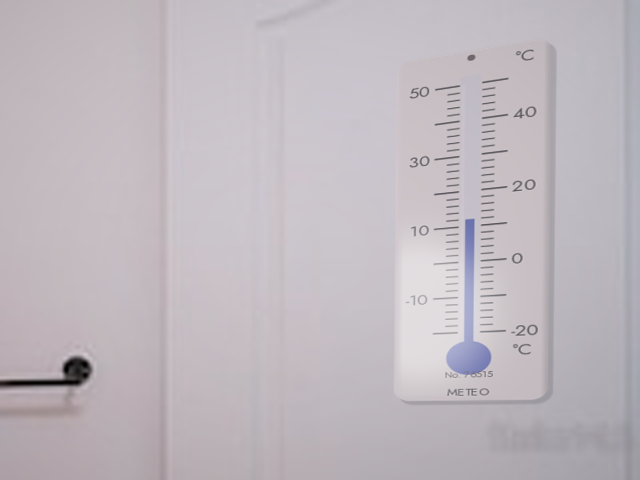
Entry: 12°C
